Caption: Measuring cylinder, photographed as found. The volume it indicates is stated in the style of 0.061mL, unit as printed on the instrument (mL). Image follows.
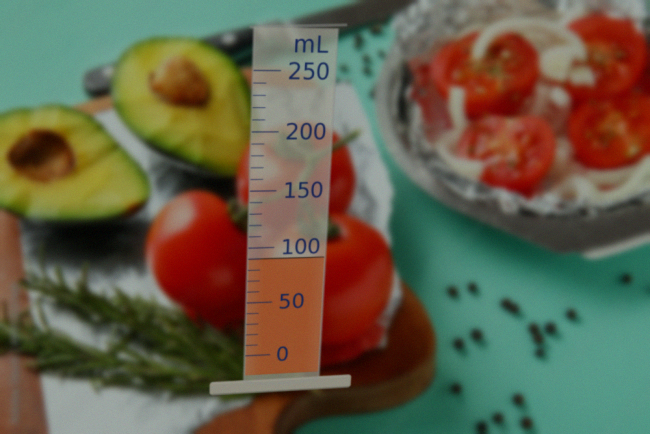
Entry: 90mL
